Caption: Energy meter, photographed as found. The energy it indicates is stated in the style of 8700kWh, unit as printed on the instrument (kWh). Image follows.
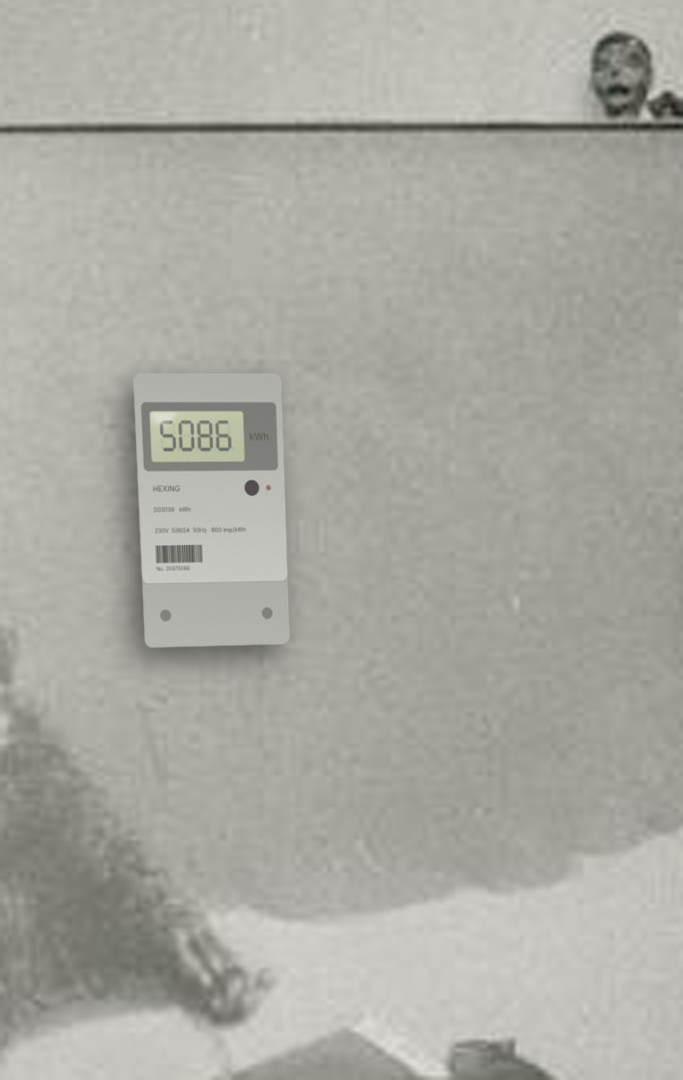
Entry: 5086kWh
